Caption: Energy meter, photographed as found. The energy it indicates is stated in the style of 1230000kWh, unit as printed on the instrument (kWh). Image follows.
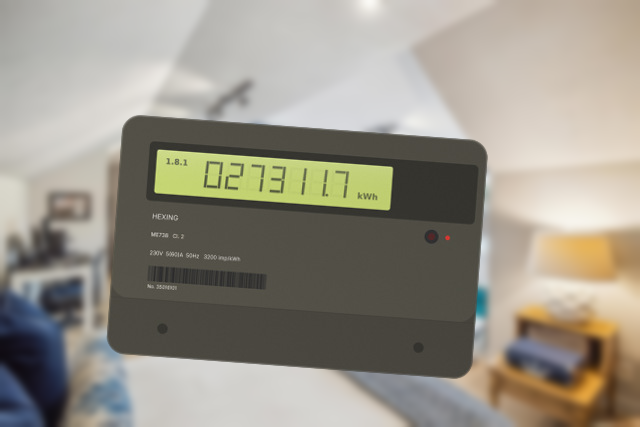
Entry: 27311.7kWh
